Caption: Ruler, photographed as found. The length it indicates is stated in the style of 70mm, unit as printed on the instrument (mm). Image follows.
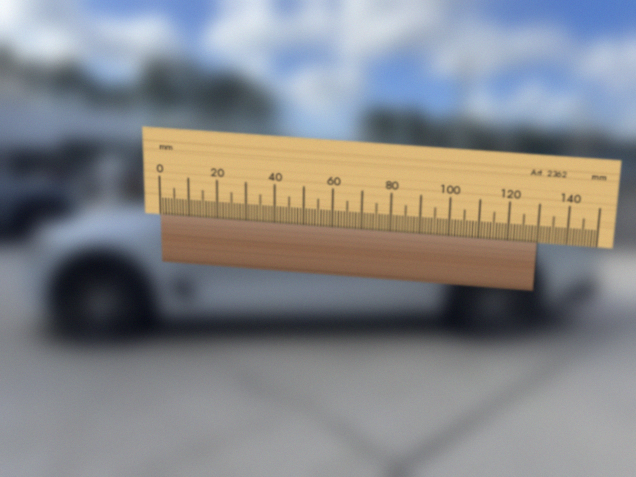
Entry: 130mm
